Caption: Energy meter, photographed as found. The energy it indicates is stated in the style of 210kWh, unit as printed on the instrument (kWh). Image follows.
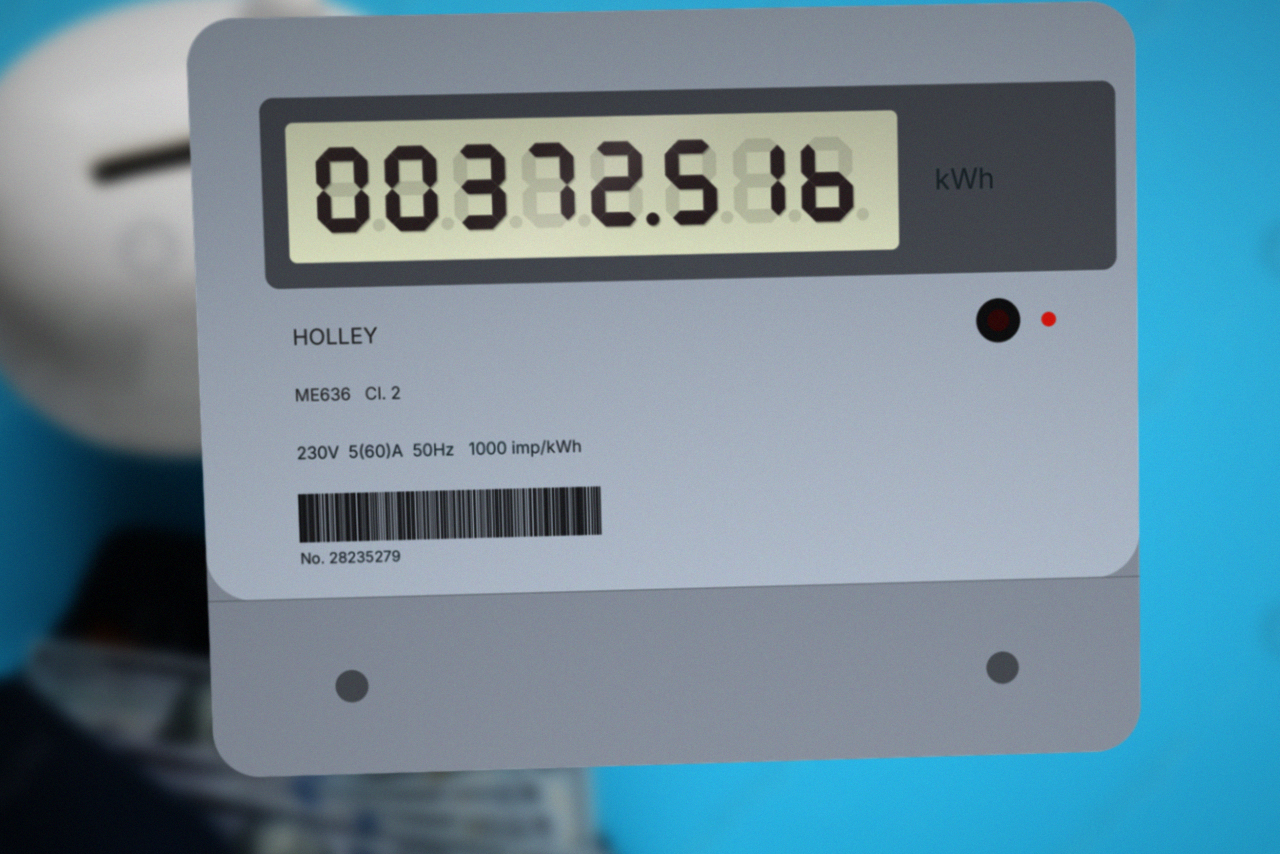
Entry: 372.516kWh
